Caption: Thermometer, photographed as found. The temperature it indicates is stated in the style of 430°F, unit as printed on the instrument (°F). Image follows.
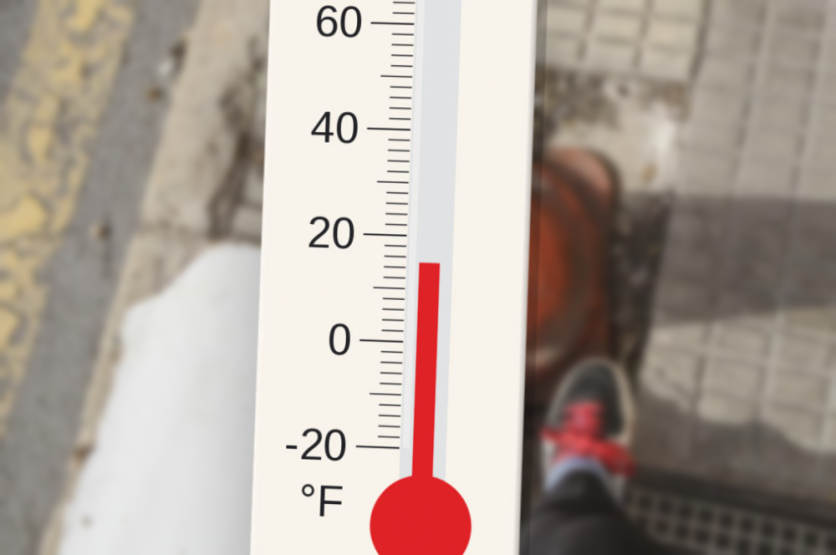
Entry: 15°F
